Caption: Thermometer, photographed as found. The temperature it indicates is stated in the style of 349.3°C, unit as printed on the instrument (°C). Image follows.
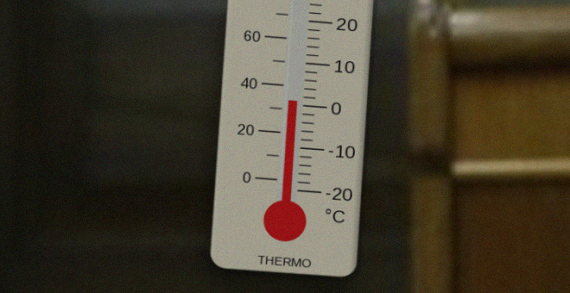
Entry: 1°C
